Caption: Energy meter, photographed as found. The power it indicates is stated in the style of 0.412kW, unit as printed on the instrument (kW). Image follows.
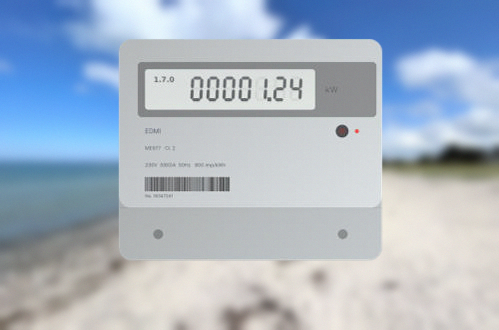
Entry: 1.24kW
